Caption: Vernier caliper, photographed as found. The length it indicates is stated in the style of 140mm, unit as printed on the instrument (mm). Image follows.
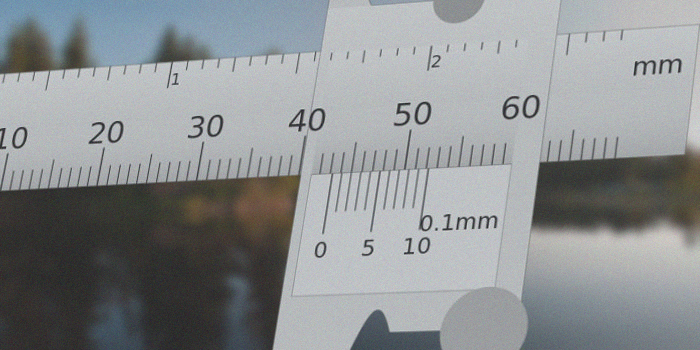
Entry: 43.2mm
